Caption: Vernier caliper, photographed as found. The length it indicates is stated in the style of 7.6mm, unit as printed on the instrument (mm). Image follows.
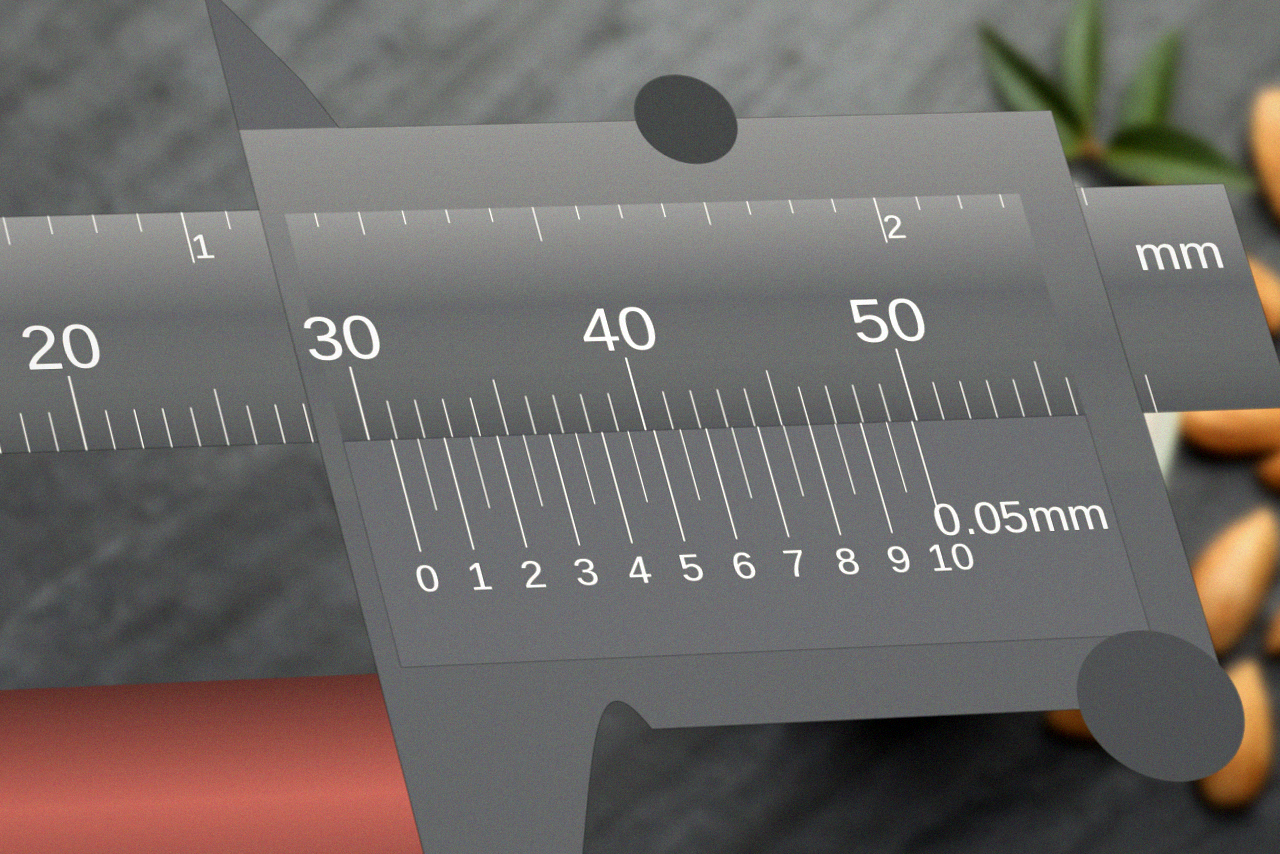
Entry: 30.80mm
